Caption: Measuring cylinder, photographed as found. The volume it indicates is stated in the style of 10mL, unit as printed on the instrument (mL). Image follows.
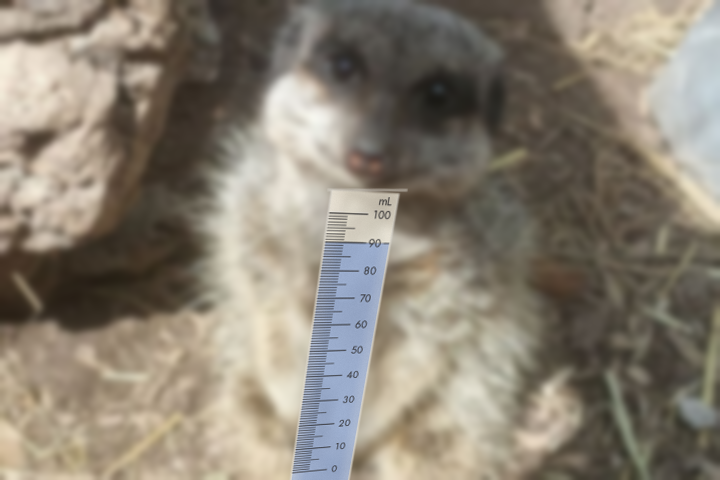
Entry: 90mL
